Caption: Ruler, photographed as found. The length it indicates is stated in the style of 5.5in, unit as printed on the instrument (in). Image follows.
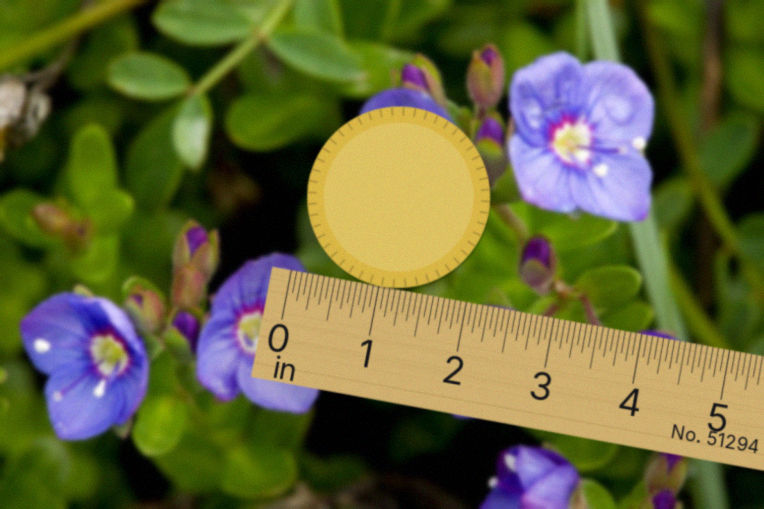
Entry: 2.0625in
